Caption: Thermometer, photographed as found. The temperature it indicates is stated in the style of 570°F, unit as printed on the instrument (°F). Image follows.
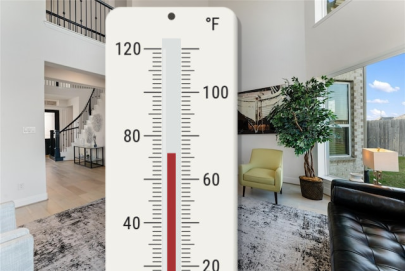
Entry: 72°F
